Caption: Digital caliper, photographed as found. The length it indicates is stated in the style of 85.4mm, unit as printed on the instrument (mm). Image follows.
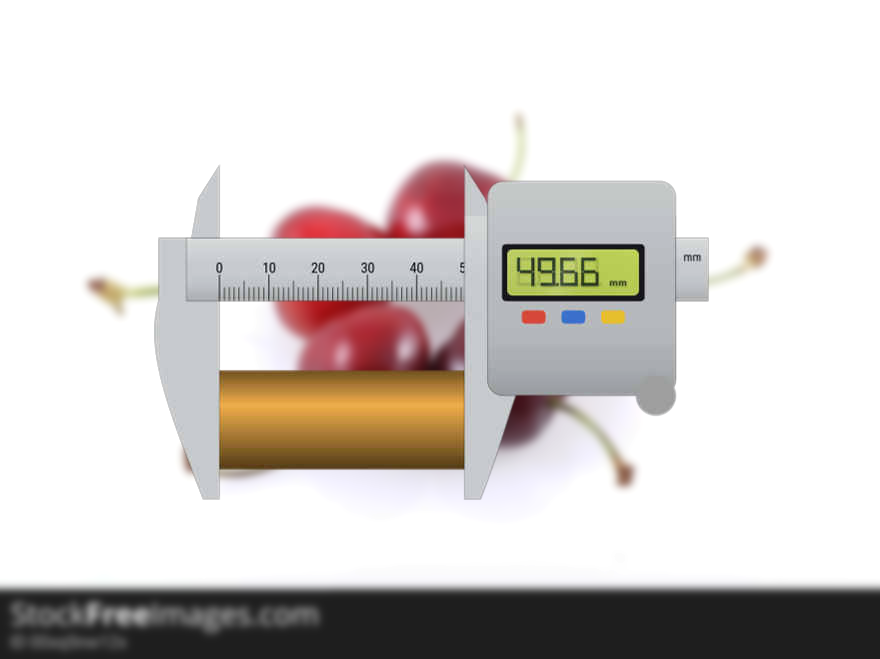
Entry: 49.66mm
